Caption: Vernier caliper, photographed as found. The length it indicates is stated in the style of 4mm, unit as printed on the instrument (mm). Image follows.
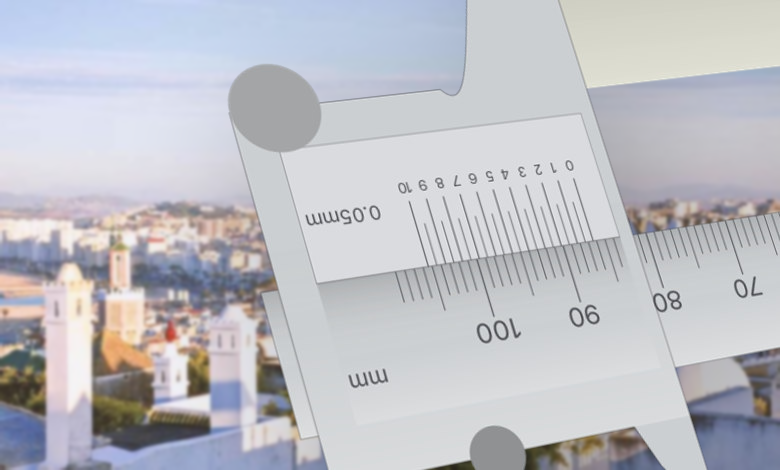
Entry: 86.4mm
